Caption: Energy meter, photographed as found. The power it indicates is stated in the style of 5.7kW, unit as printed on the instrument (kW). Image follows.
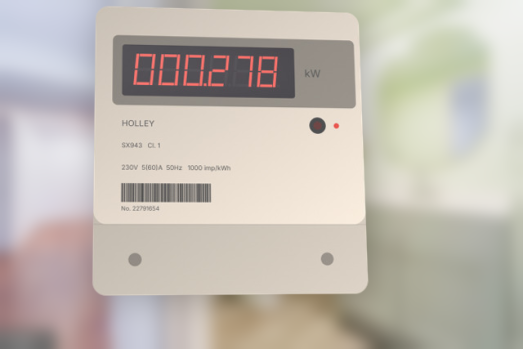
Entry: 0.278kW
